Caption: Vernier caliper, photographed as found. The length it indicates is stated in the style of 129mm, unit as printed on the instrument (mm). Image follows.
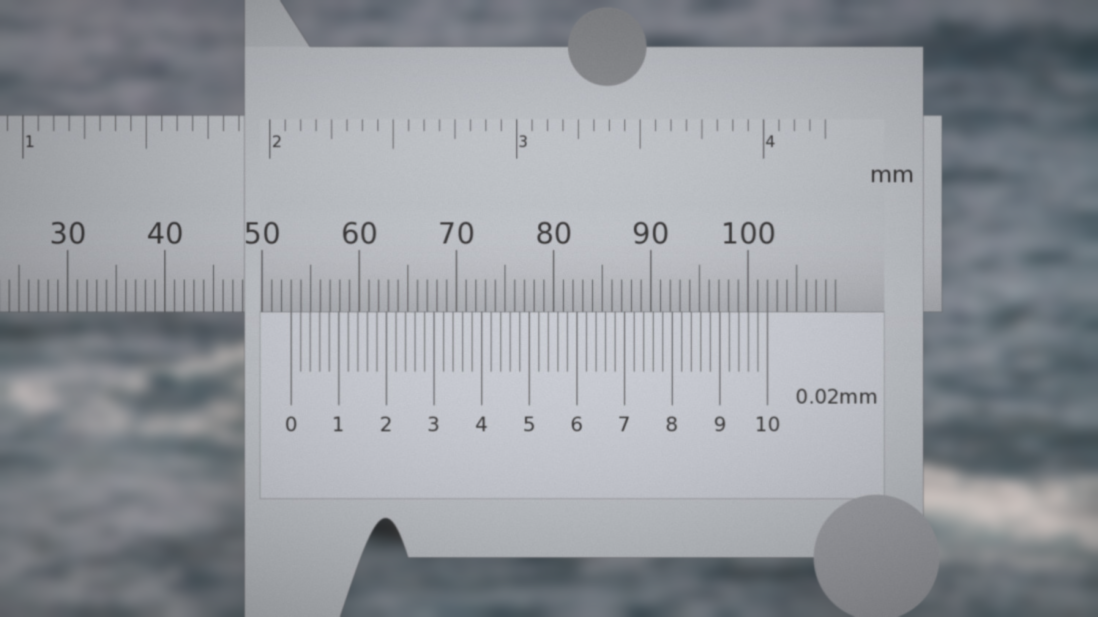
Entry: 53.0mm
